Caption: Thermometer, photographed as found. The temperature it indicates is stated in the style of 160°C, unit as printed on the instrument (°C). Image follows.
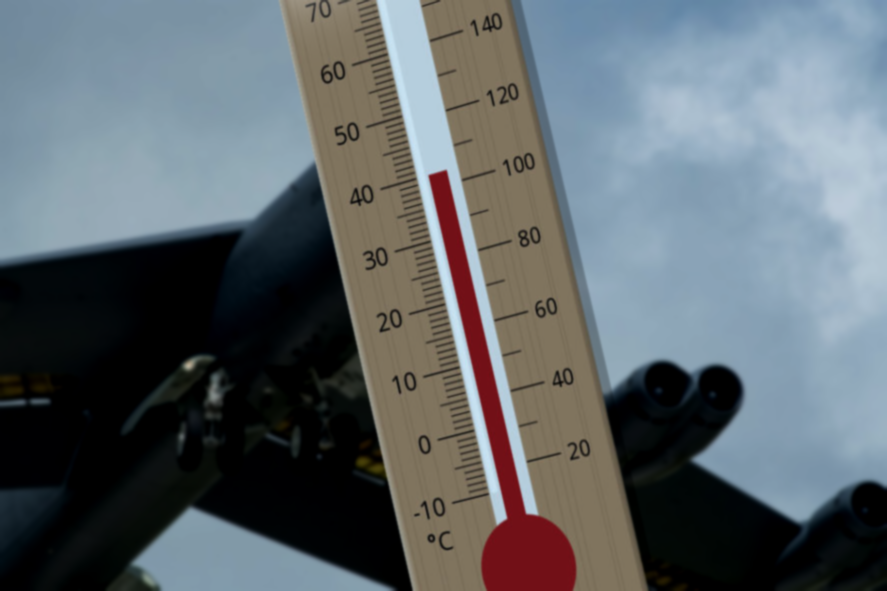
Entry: 40°C
